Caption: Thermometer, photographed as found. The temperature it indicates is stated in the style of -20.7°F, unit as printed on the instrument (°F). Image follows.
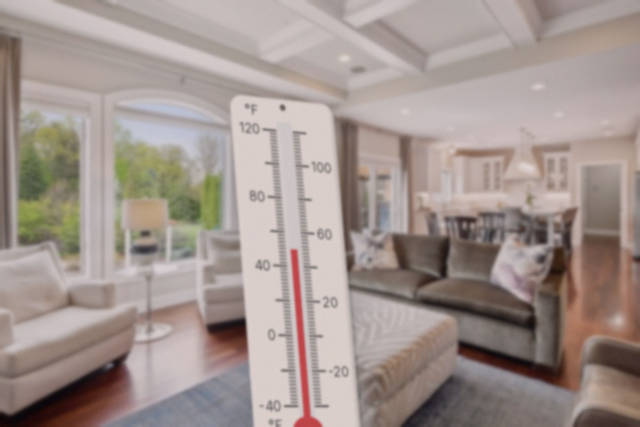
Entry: 50°F
